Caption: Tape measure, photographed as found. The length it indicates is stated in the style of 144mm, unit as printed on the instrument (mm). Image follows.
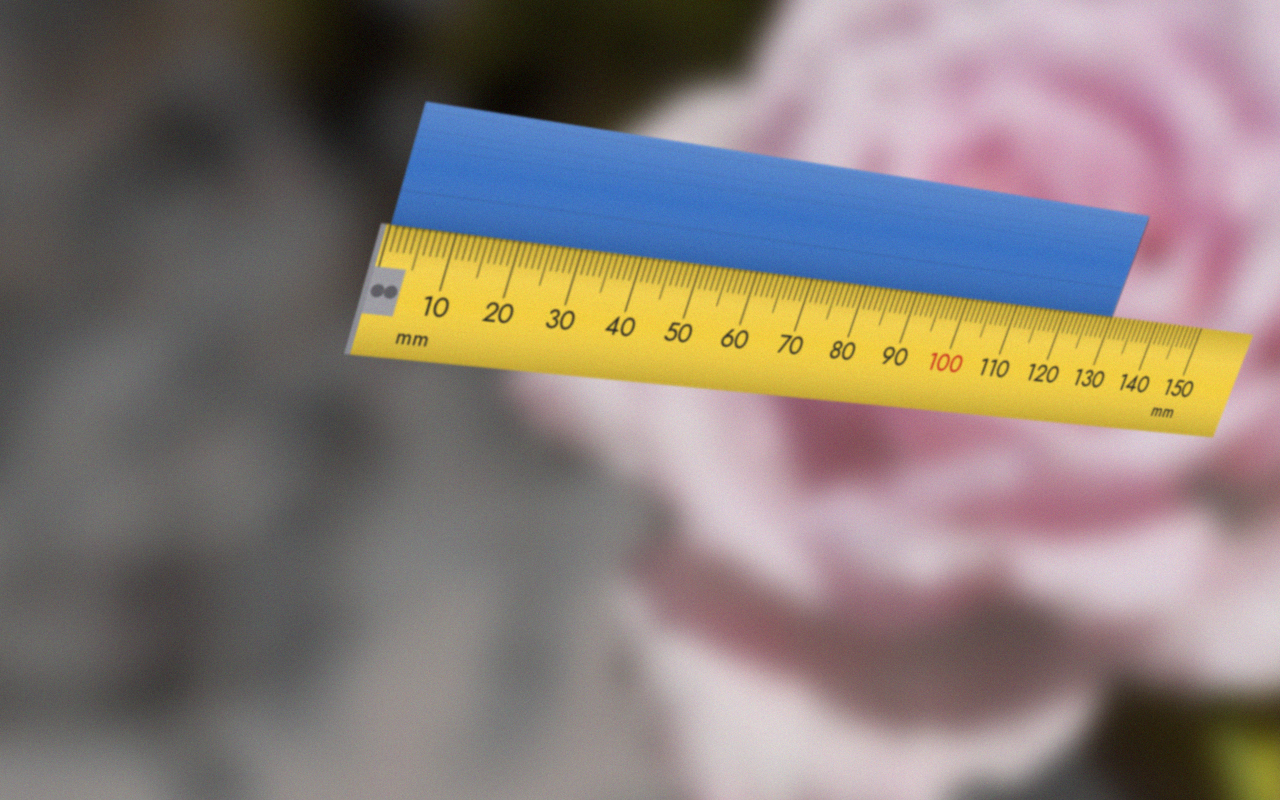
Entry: 130mm
